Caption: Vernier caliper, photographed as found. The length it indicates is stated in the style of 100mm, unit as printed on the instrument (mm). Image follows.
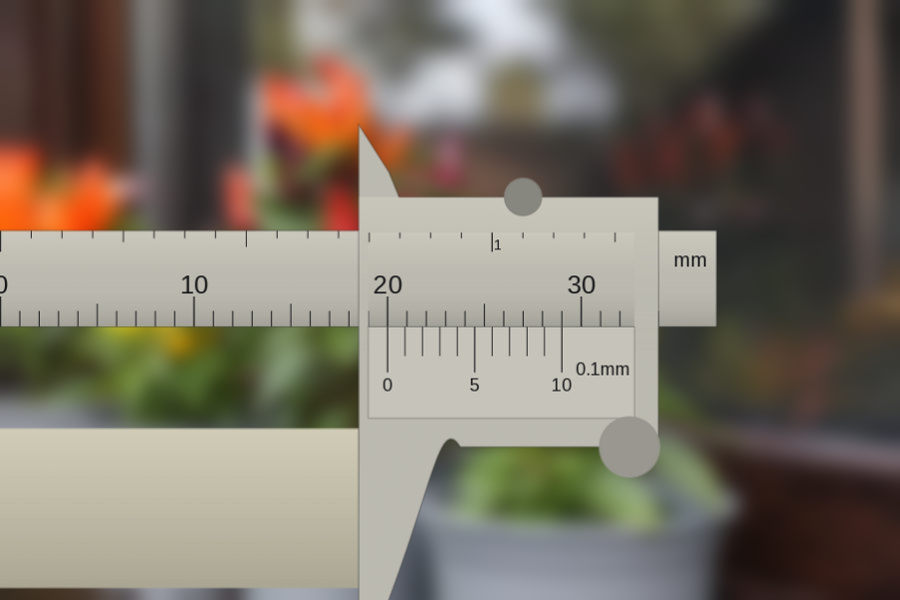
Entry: 20.0mm
